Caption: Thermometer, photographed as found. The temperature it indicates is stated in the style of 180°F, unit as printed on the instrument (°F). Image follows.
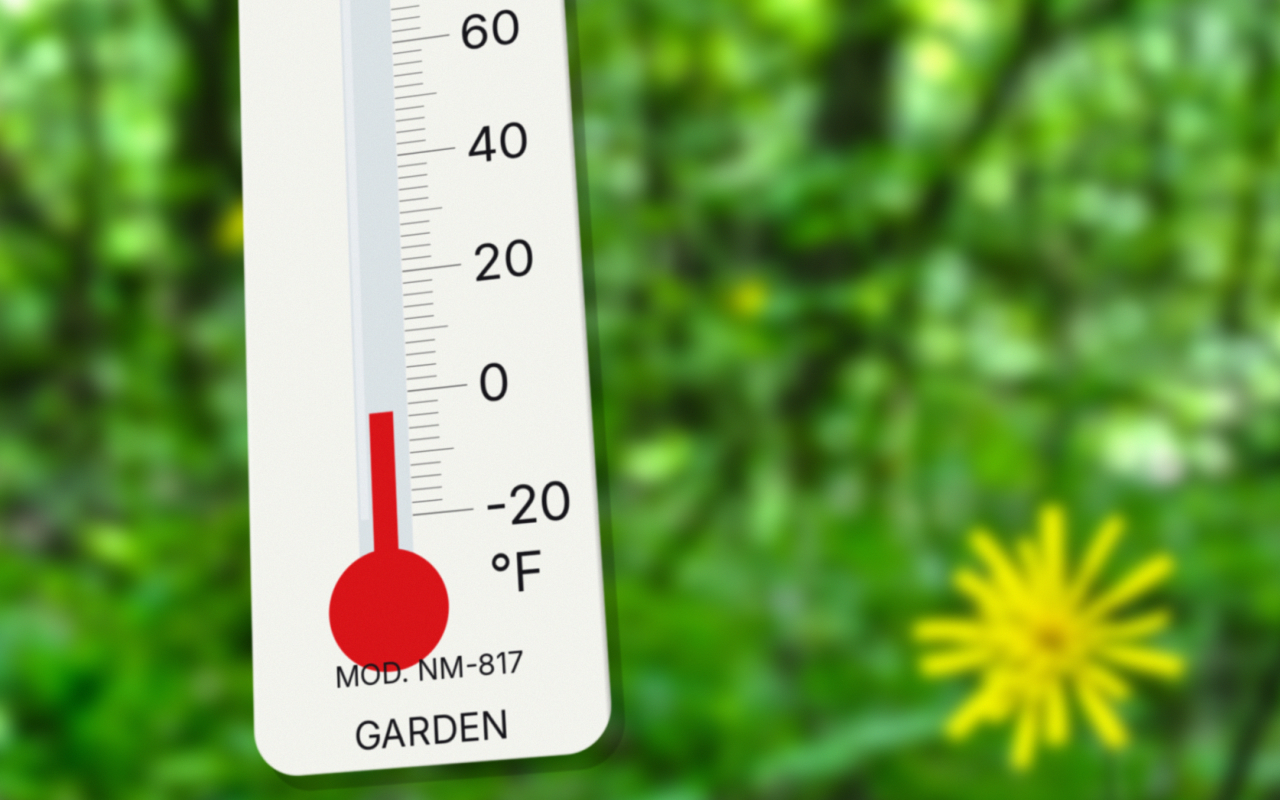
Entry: -3°F
